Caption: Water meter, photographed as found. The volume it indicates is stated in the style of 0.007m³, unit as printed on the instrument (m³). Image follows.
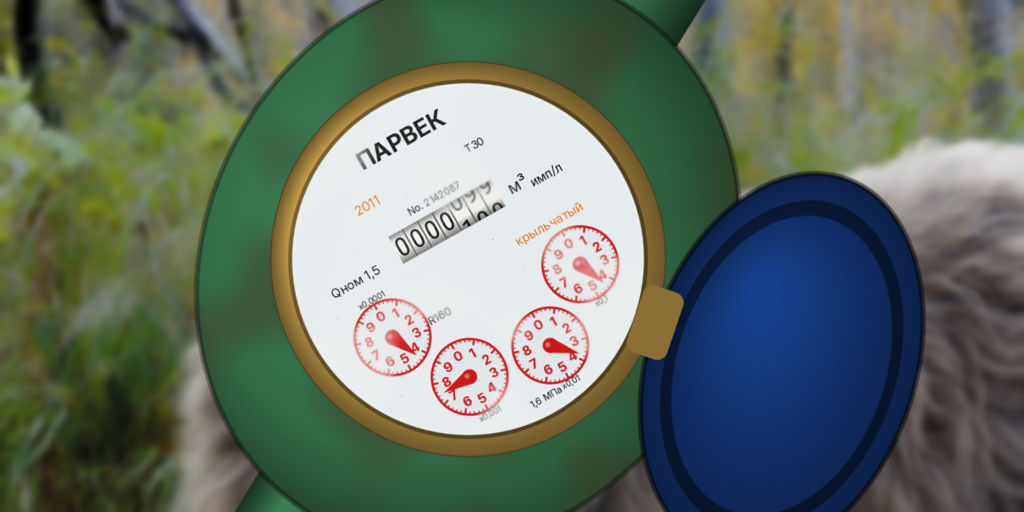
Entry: 99.4374m³
